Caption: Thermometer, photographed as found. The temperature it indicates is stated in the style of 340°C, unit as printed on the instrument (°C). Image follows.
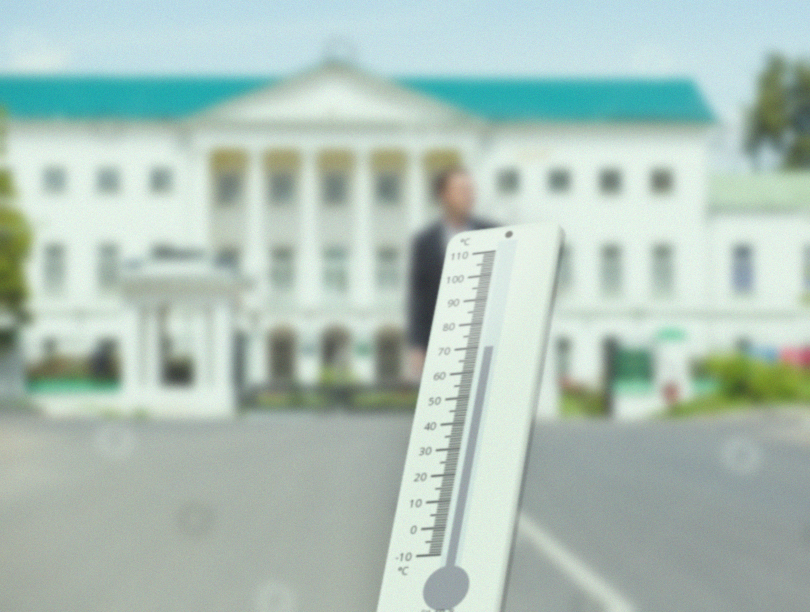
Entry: 70°C
